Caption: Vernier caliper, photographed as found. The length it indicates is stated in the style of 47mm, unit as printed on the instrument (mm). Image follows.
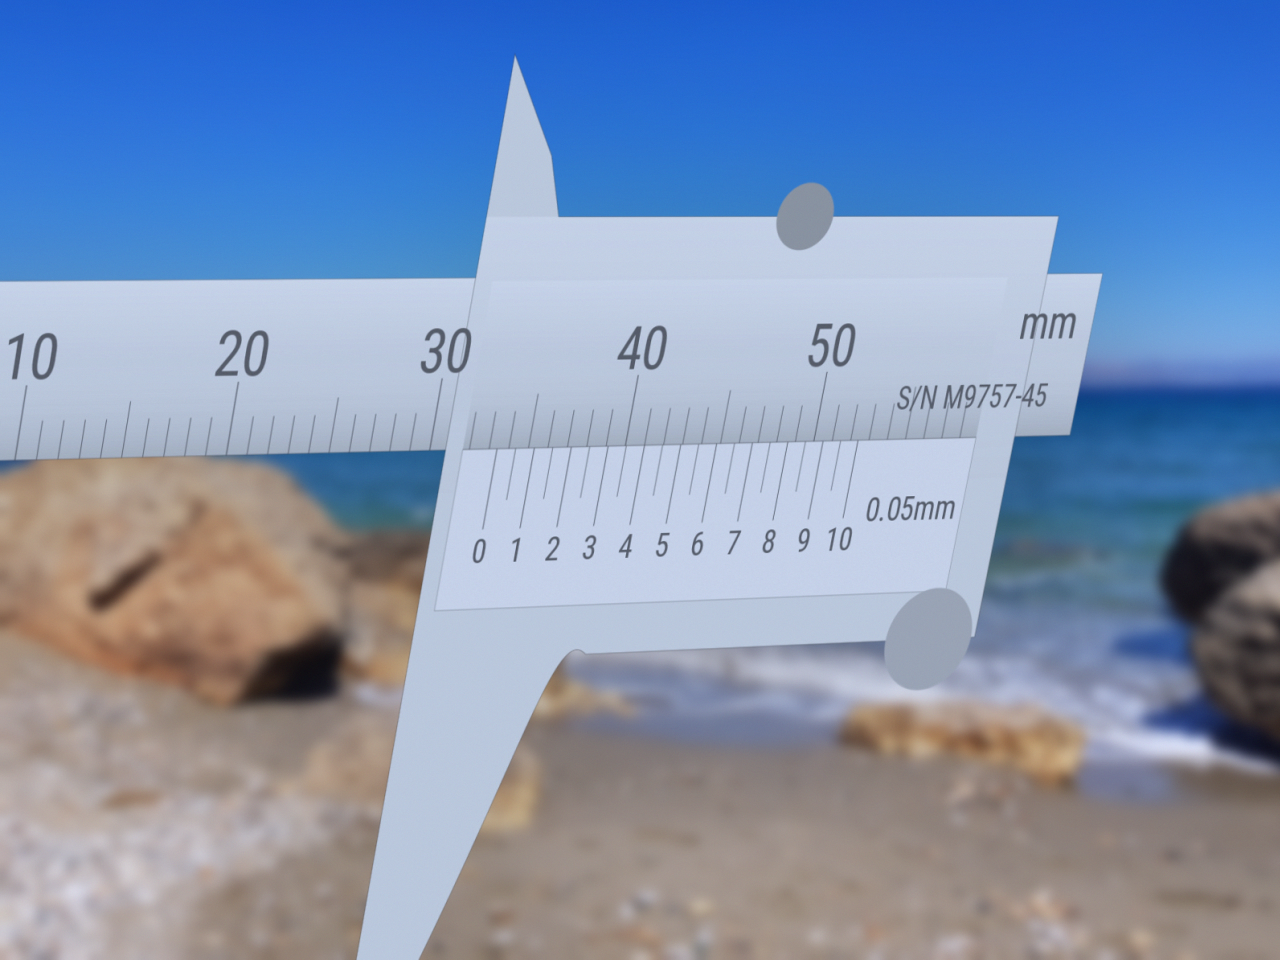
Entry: 33.4mm
